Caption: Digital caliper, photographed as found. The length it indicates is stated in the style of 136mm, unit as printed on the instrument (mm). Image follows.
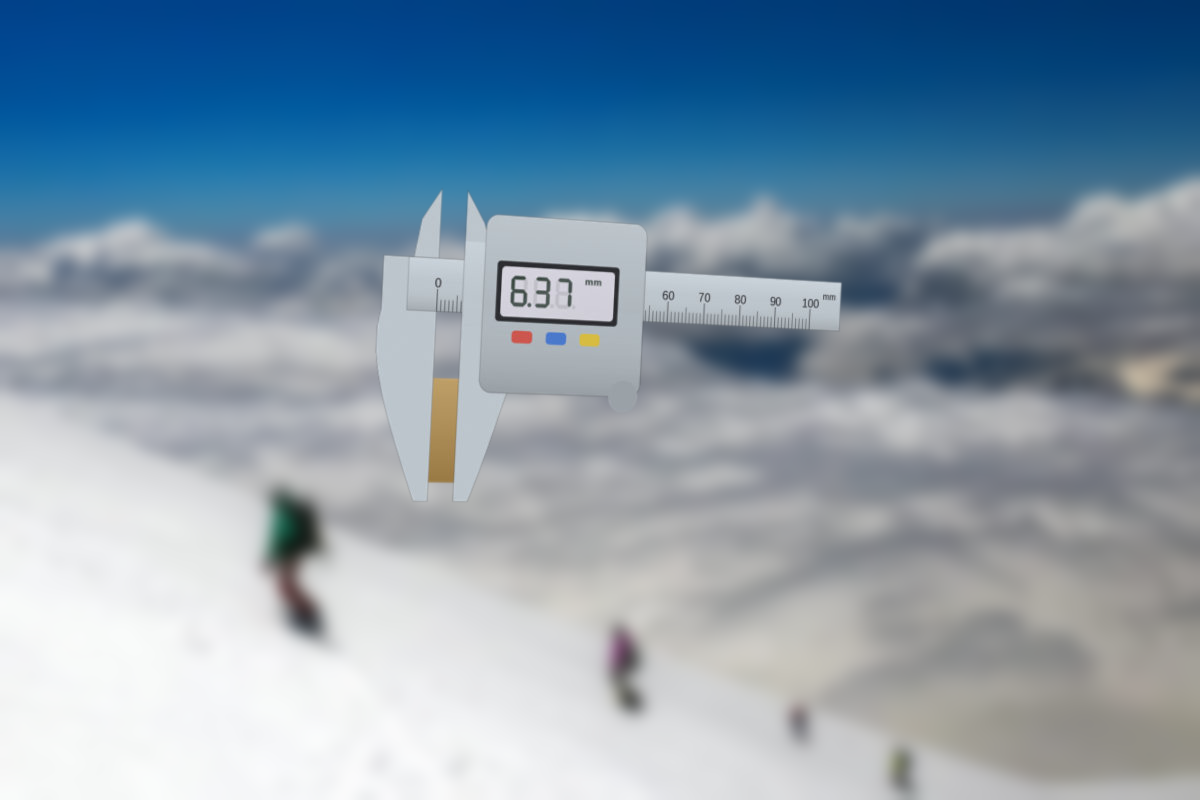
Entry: 6.37mm
